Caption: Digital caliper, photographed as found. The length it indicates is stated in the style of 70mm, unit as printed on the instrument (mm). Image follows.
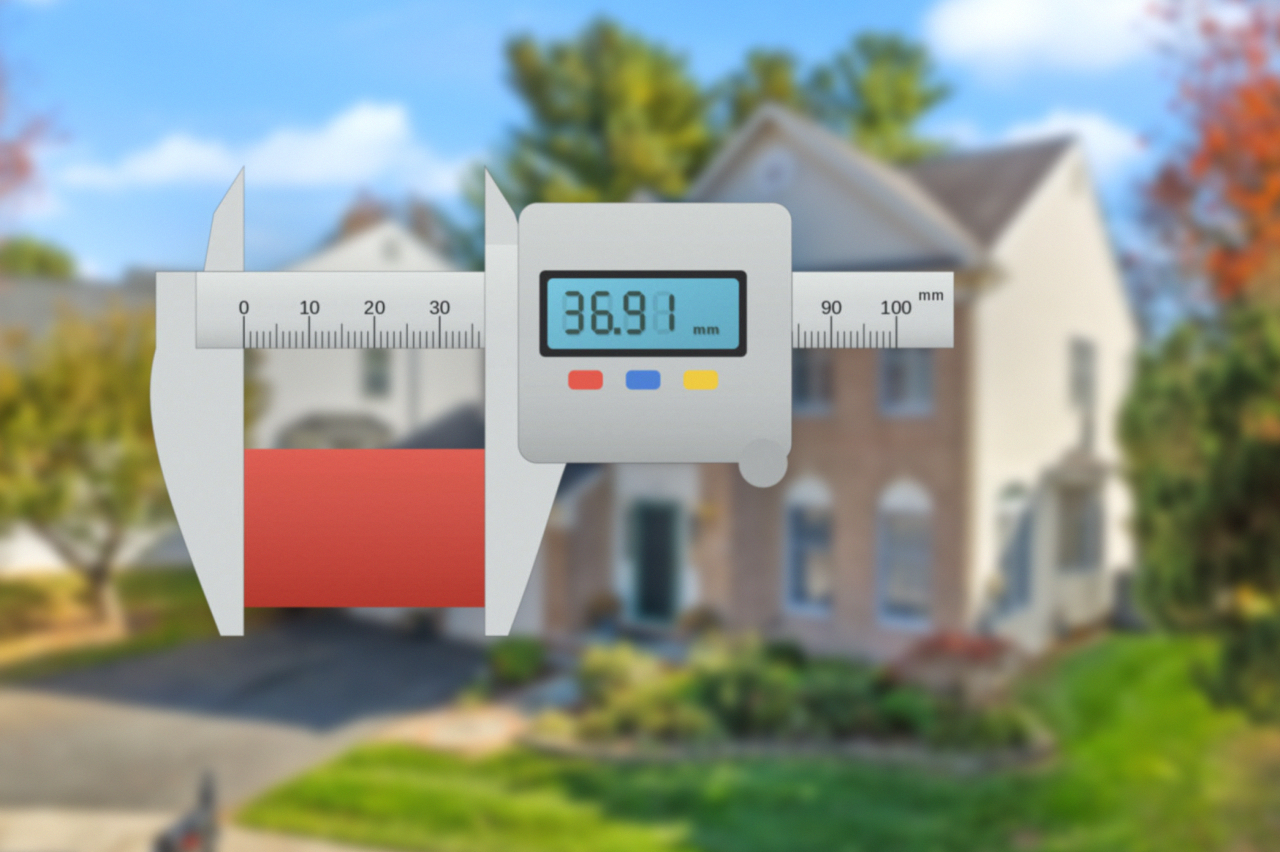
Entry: 36.91mm
